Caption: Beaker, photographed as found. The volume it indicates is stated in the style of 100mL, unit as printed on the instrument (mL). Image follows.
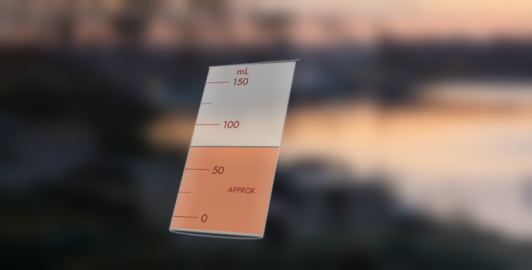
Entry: 75mL
